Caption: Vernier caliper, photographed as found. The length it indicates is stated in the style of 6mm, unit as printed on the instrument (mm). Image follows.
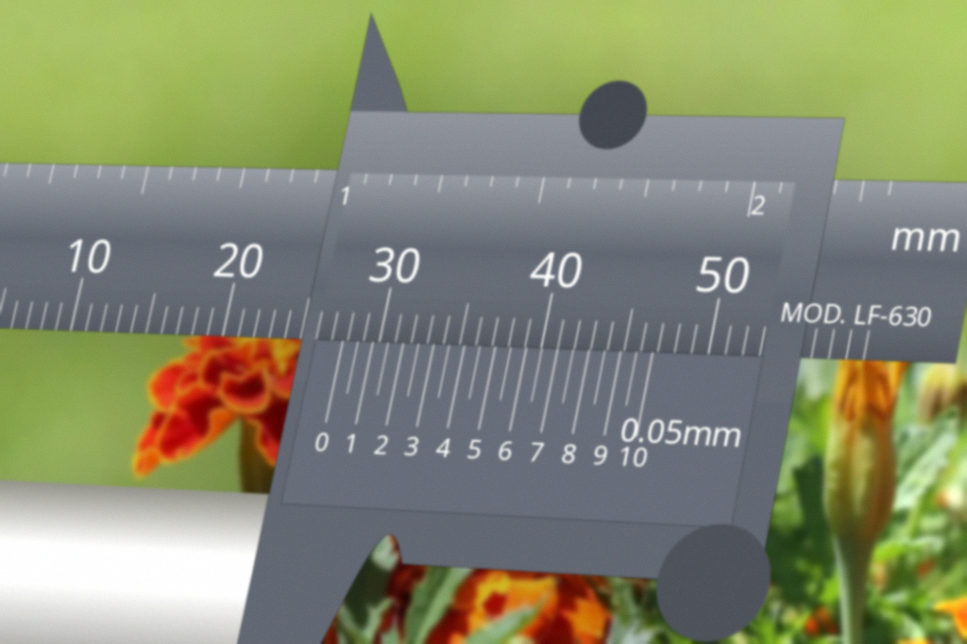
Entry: 27.7mm
